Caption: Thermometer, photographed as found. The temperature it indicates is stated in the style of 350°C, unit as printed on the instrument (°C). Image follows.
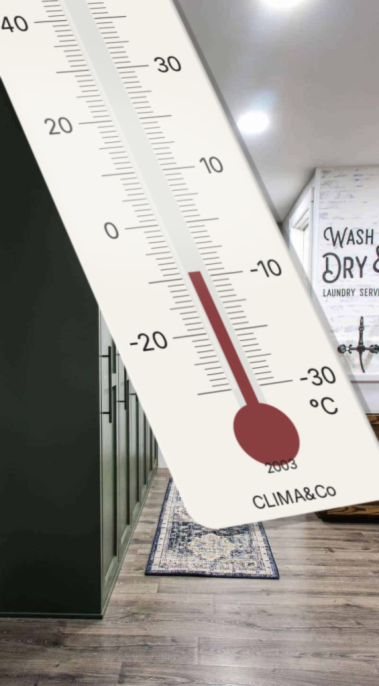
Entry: -9°C
